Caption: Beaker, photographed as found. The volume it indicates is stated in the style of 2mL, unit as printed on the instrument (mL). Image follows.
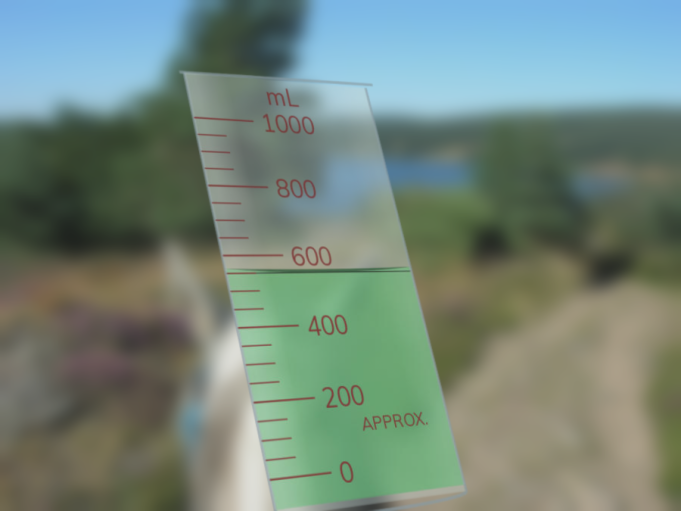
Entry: 550mL
